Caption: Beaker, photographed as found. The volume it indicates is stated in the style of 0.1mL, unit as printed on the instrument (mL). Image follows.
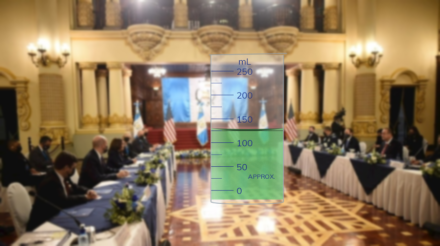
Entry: 125mL
